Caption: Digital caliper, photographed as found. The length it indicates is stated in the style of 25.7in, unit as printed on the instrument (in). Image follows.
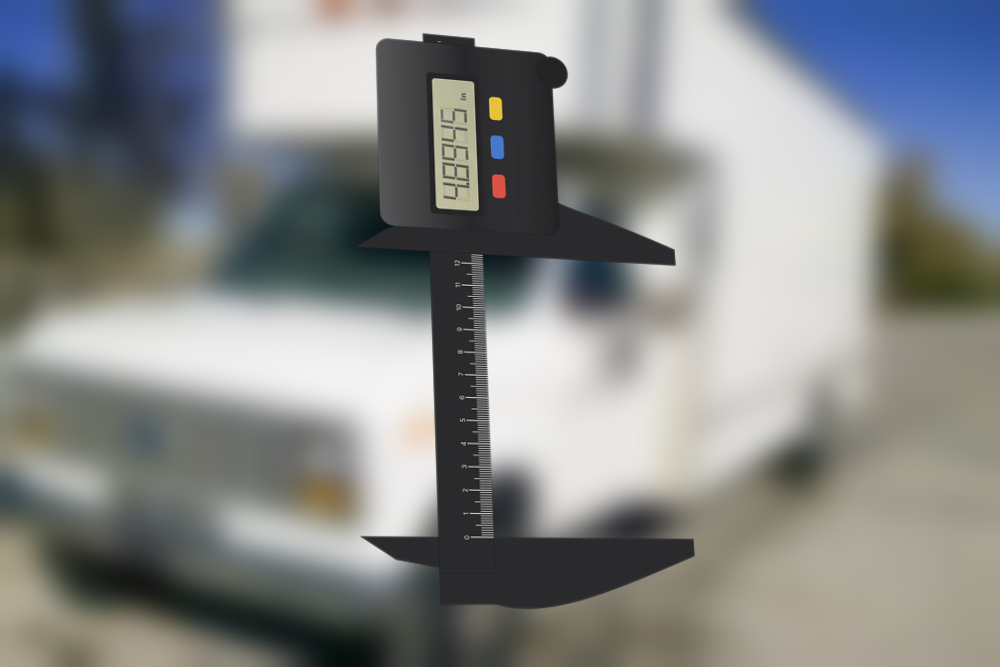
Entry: 4.8945in
